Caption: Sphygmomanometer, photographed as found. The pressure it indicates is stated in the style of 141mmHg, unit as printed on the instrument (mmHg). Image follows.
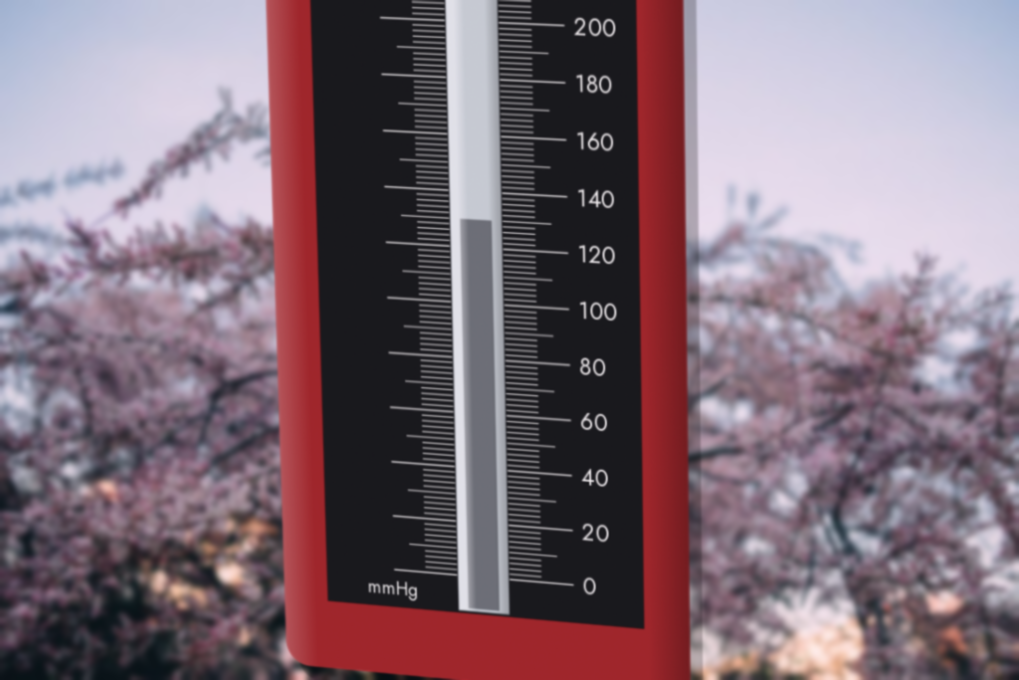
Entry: 130mmHg
